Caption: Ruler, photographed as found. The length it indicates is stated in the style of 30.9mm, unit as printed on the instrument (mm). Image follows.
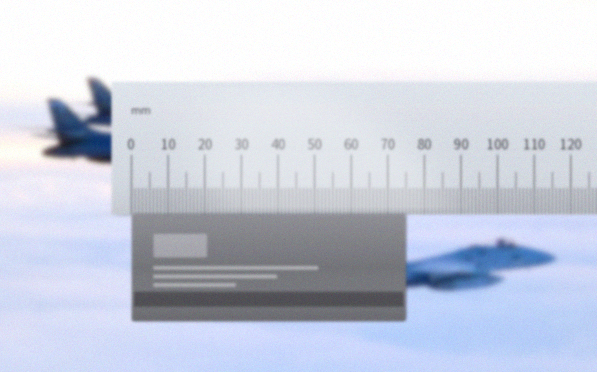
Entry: 75mm
